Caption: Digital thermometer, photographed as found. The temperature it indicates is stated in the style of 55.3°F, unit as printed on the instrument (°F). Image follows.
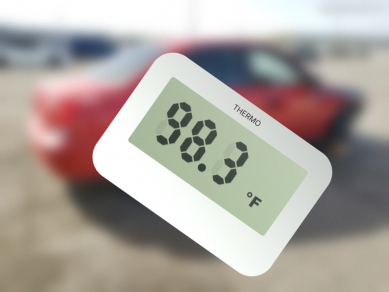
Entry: 98.3°F
